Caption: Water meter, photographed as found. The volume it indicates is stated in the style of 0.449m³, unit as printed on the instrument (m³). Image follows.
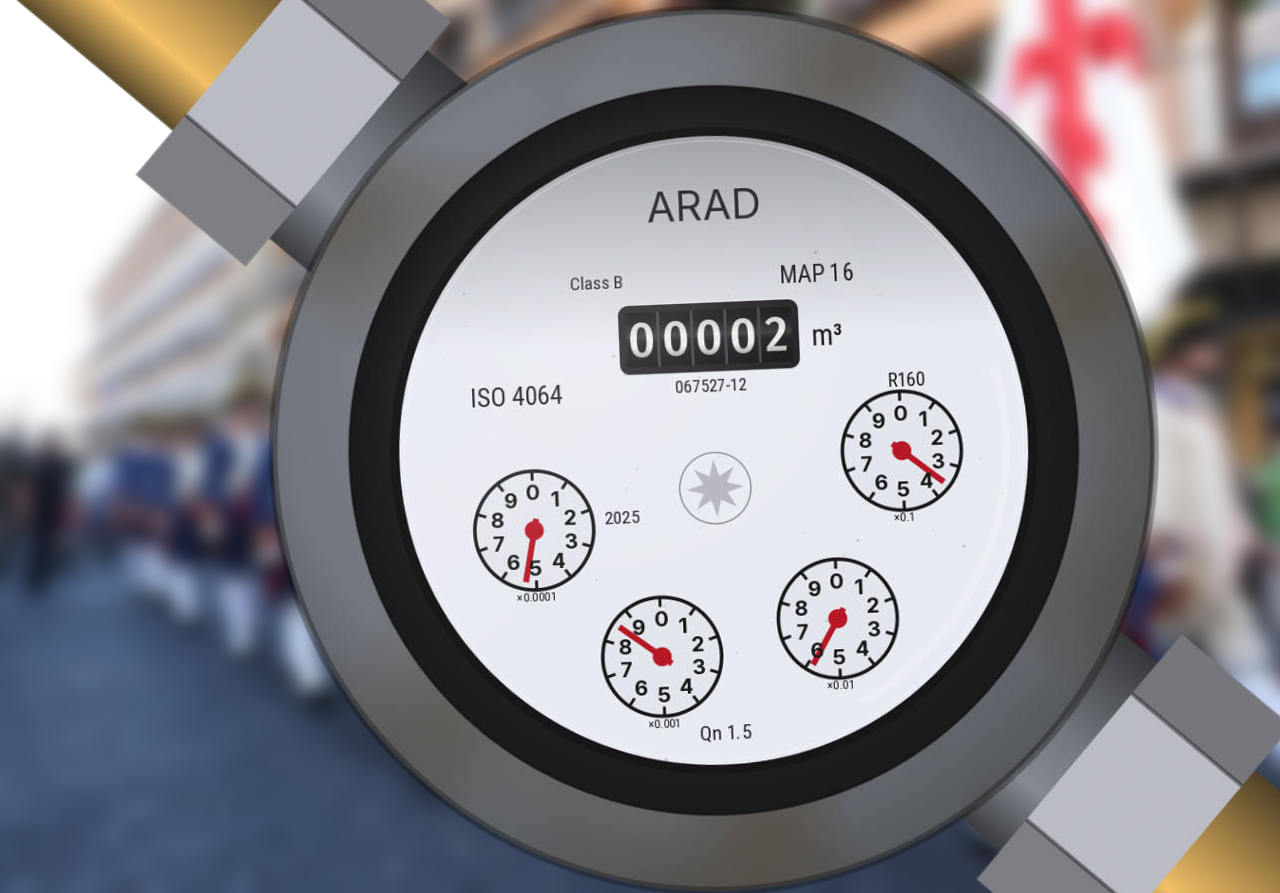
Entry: 2.3585m³
